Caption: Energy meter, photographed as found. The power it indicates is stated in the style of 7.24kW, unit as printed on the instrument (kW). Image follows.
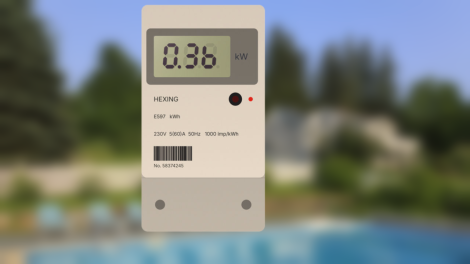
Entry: 0.36kW
